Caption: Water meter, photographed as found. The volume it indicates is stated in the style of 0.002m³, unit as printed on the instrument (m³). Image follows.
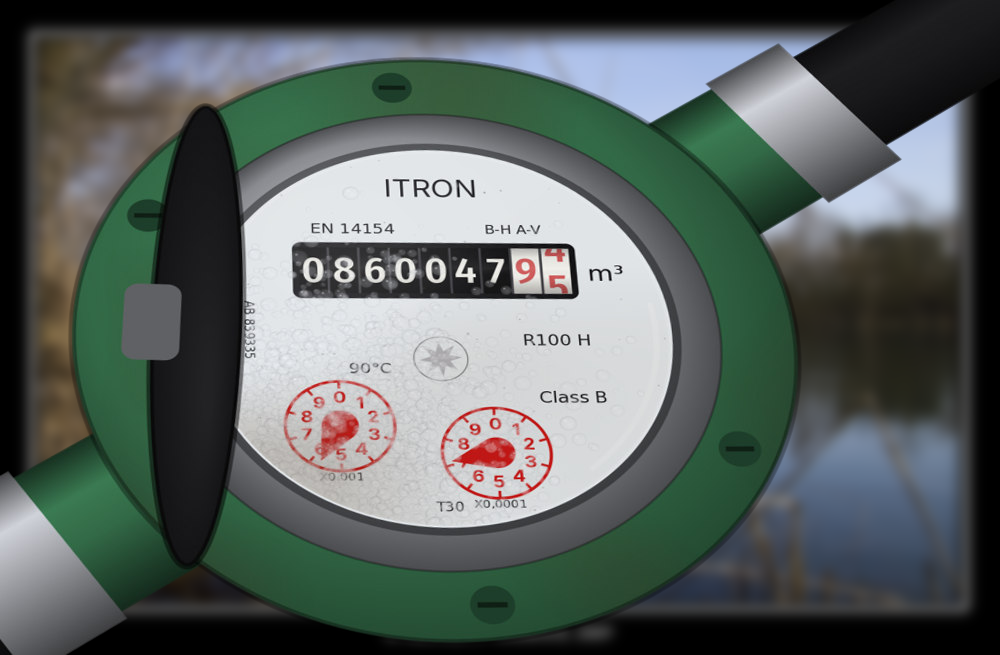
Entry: 860047.9457m³
